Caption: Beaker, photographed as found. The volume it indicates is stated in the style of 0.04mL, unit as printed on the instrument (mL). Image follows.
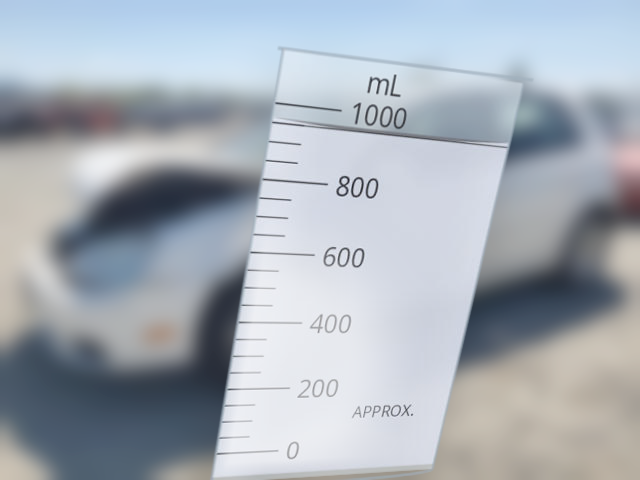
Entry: 950mL
